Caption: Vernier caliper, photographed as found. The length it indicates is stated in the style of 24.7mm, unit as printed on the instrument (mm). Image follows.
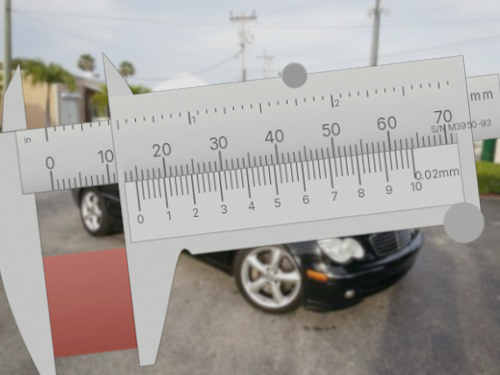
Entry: 14.8mm
